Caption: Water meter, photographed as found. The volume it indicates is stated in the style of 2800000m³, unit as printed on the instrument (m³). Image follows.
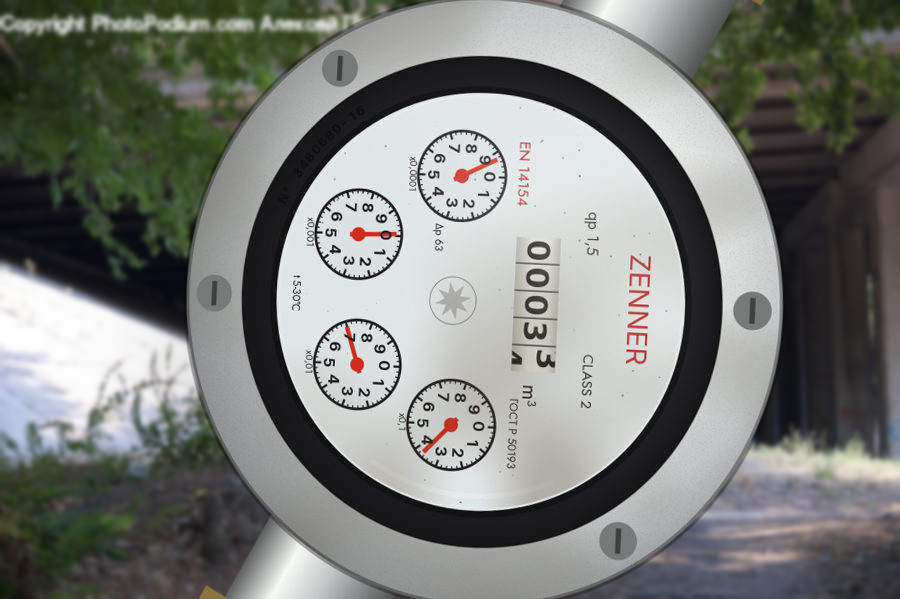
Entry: 33.3699m³
